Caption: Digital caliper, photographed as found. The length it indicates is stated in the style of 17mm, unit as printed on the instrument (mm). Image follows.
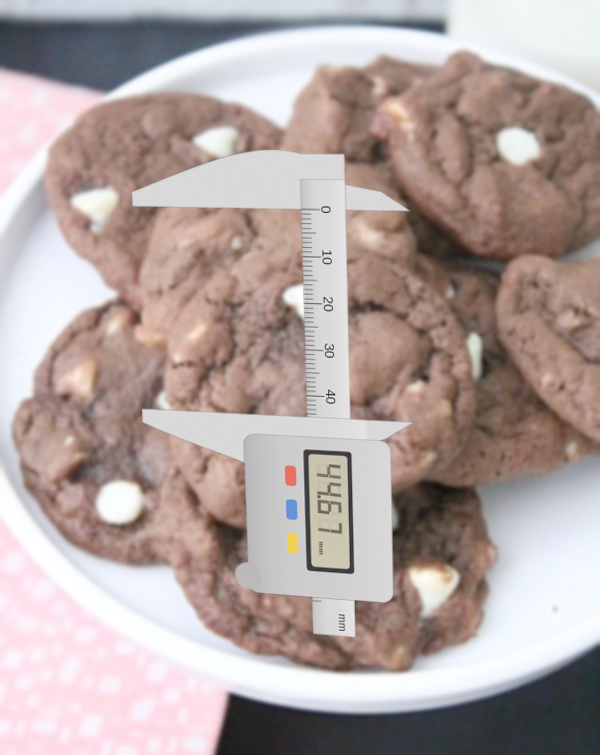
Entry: 44.67mm
